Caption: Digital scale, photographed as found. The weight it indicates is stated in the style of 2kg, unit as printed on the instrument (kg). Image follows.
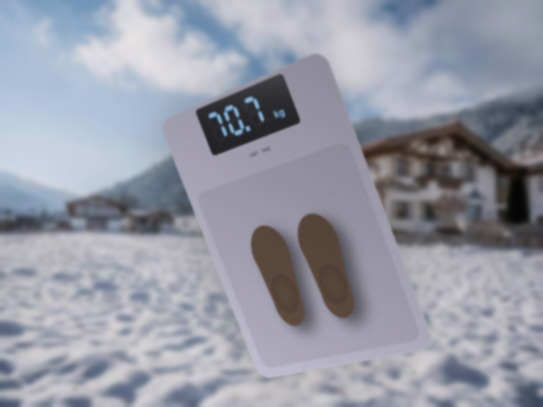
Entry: 70.7kg
